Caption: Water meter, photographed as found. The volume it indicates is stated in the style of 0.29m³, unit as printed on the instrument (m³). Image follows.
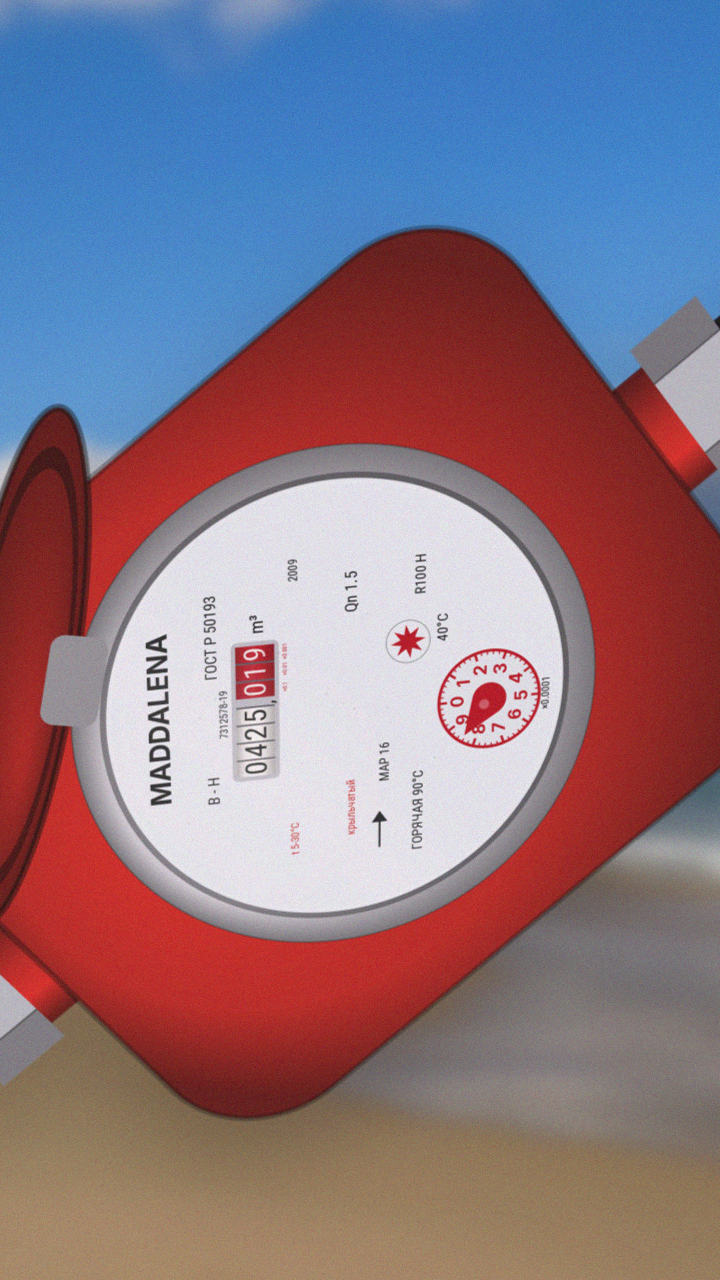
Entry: 425.0198m³
